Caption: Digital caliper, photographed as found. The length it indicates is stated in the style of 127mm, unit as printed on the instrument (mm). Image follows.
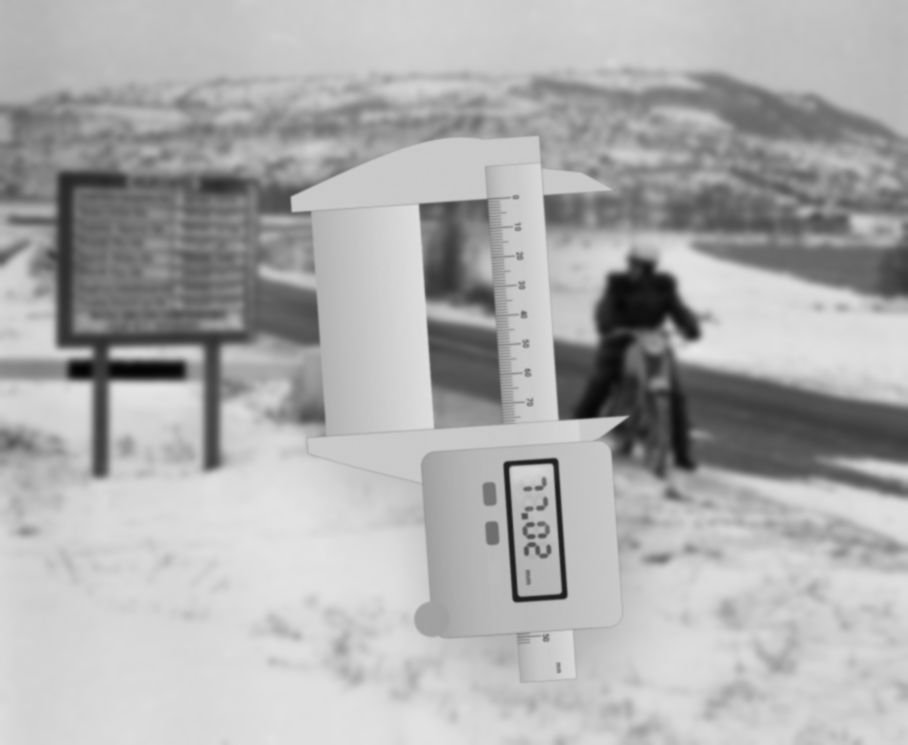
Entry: 77.02mm
